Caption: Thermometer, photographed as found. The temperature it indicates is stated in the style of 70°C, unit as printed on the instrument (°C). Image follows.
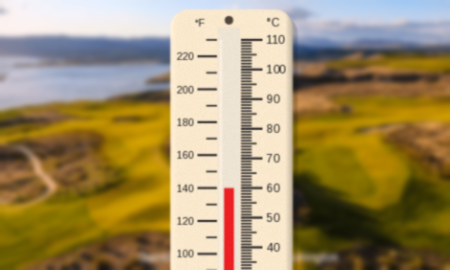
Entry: 60°C
